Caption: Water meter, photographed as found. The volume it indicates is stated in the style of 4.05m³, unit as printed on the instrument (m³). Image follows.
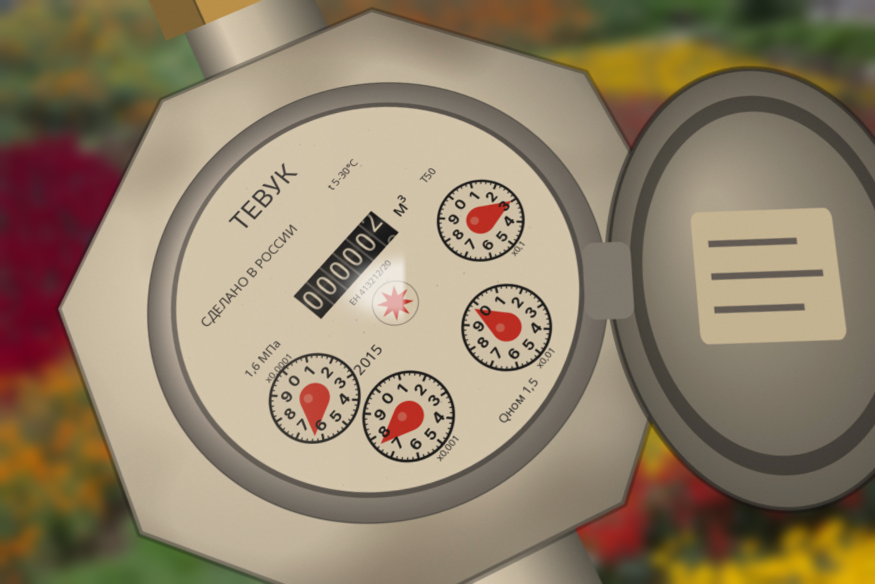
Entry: 2.2976m³
